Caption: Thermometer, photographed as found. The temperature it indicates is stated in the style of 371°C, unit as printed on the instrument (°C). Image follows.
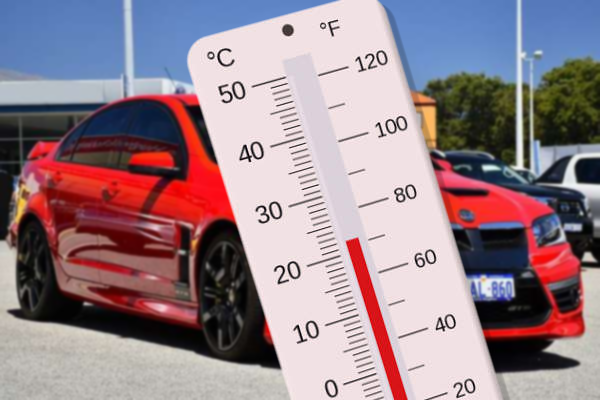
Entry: 22°C
